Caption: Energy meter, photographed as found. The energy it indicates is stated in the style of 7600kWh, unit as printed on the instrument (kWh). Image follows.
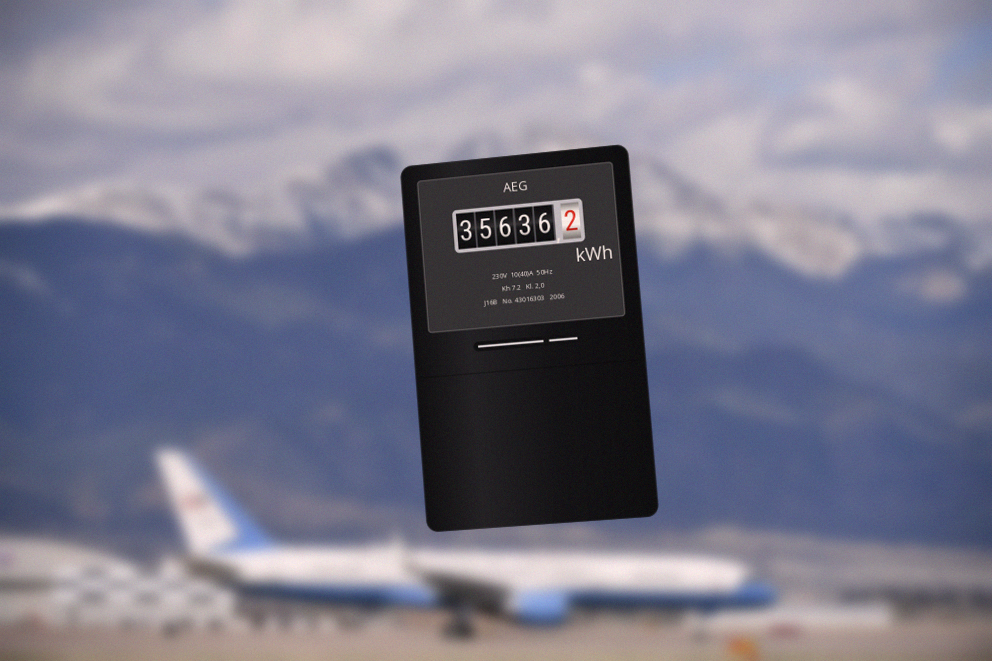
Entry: 35636.2kWh
